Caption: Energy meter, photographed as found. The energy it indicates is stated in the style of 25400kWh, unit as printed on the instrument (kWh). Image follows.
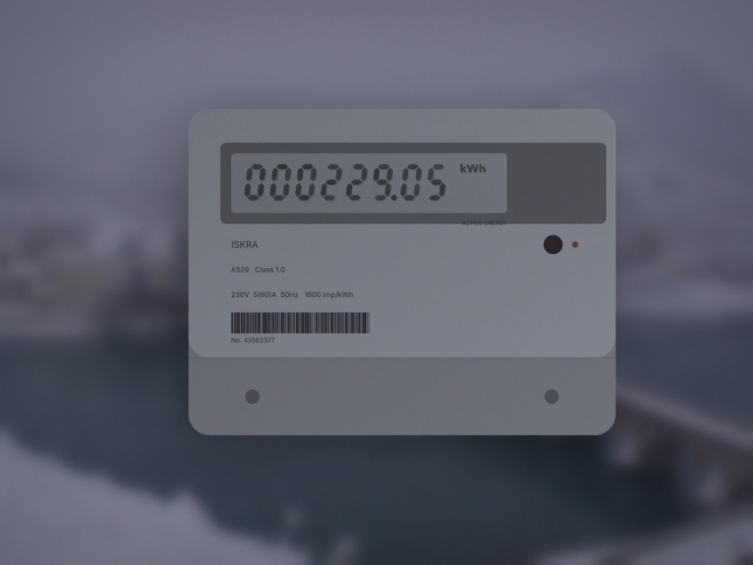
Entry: 229.05kWh
